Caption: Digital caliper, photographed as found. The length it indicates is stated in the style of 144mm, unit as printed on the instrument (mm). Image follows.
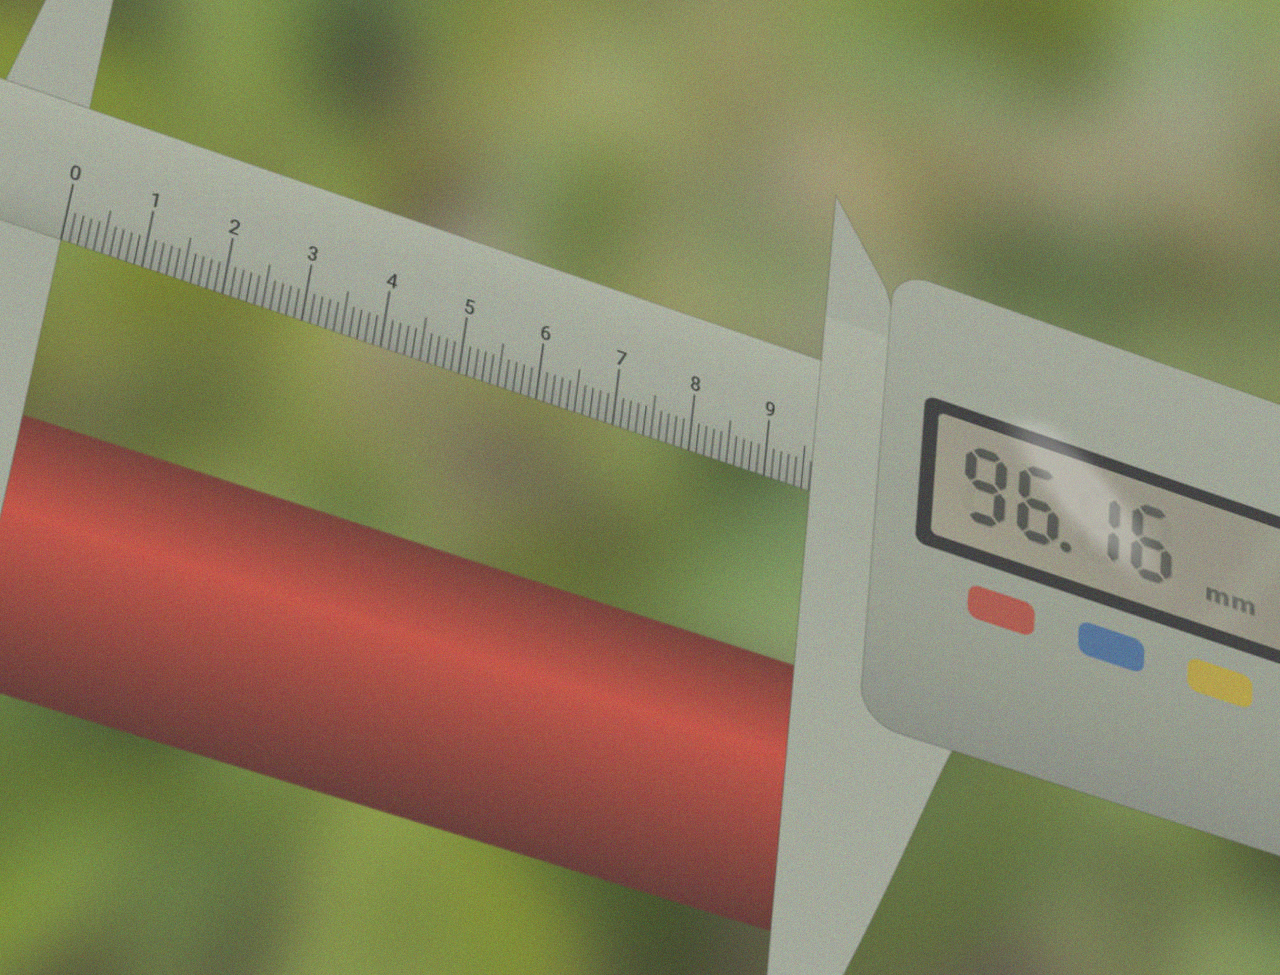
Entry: 96.16mm
